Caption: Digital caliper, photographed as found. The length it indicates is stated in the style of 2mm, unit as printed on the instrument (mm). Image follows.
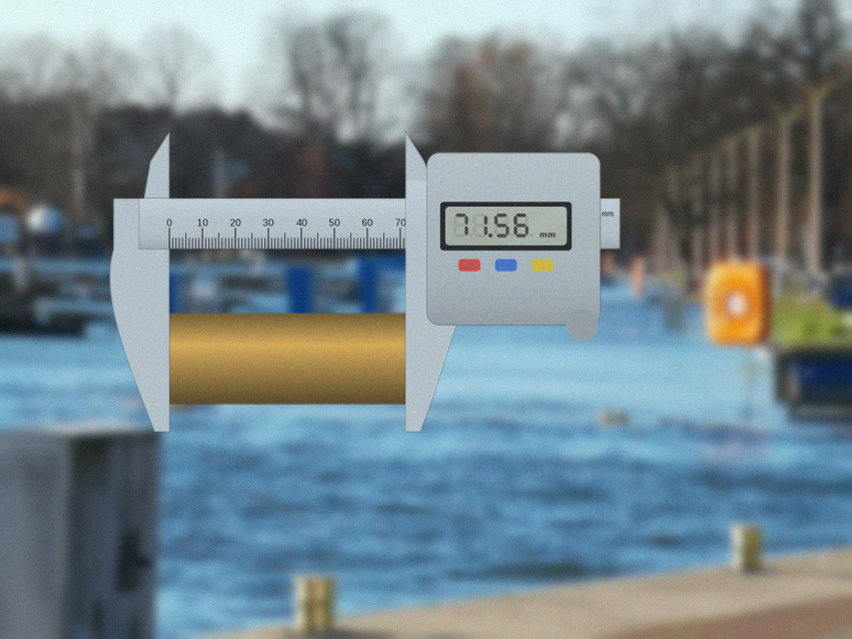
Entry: 71.56mm
